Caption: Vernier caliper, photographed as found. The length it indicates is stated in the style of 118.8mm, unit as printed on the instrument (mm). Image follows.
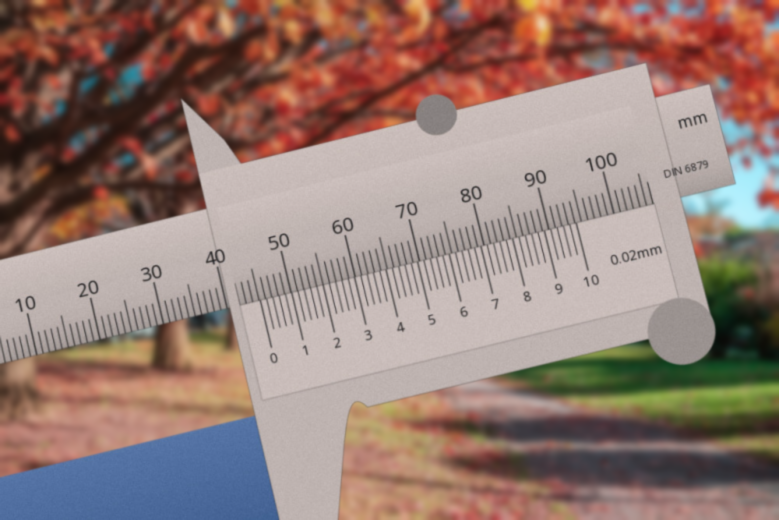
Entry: 45.2mm
